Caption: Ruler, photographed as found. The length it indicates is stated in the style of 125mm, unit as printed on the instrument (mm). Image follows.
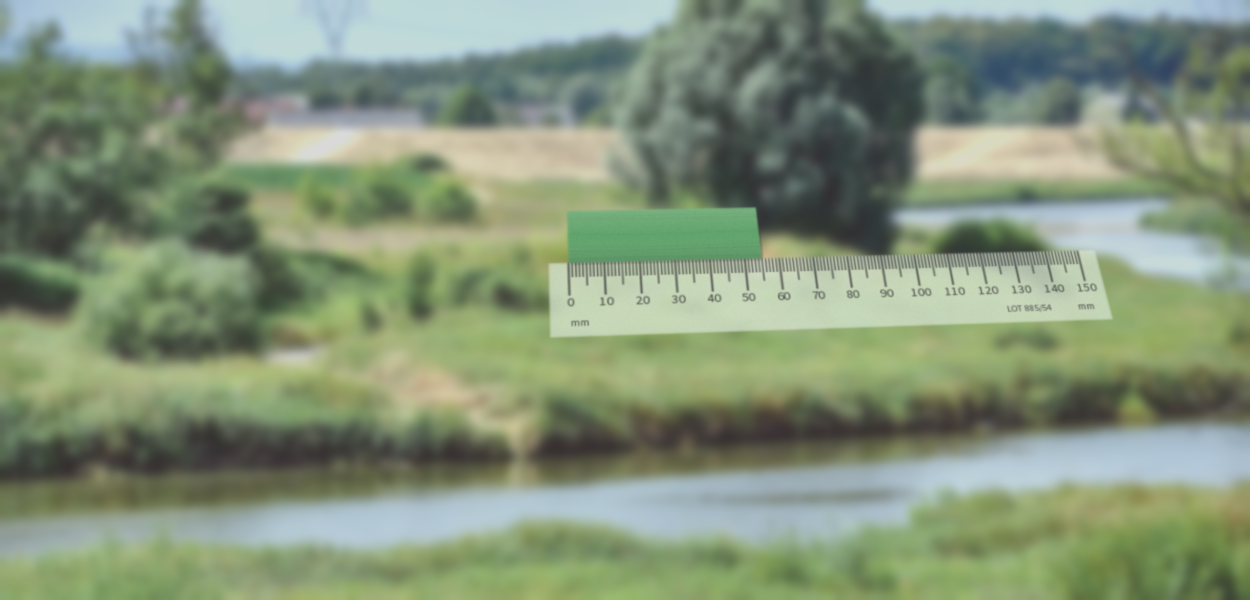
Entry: 55mm
